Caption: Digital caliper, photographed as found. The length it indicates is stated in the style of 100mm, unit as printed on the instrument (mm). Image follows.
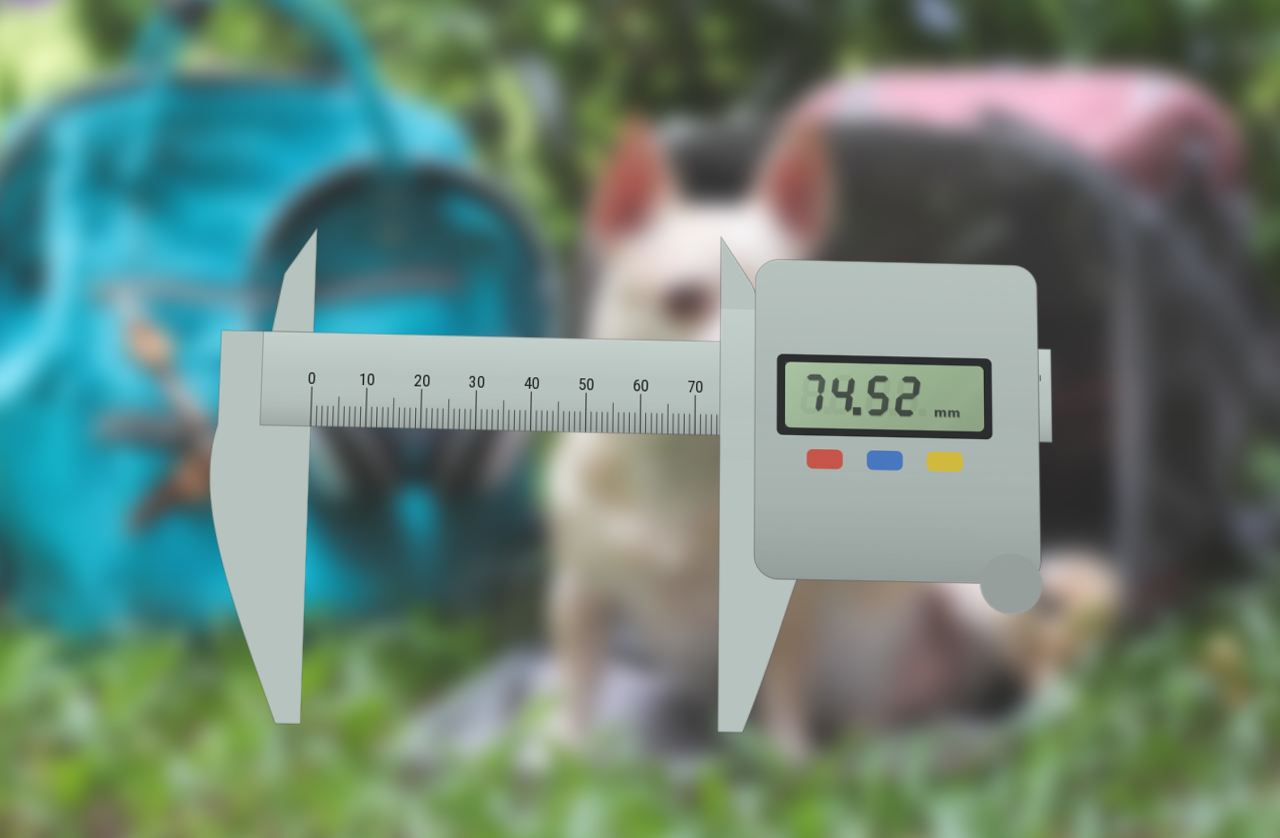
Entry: 74.52mm
